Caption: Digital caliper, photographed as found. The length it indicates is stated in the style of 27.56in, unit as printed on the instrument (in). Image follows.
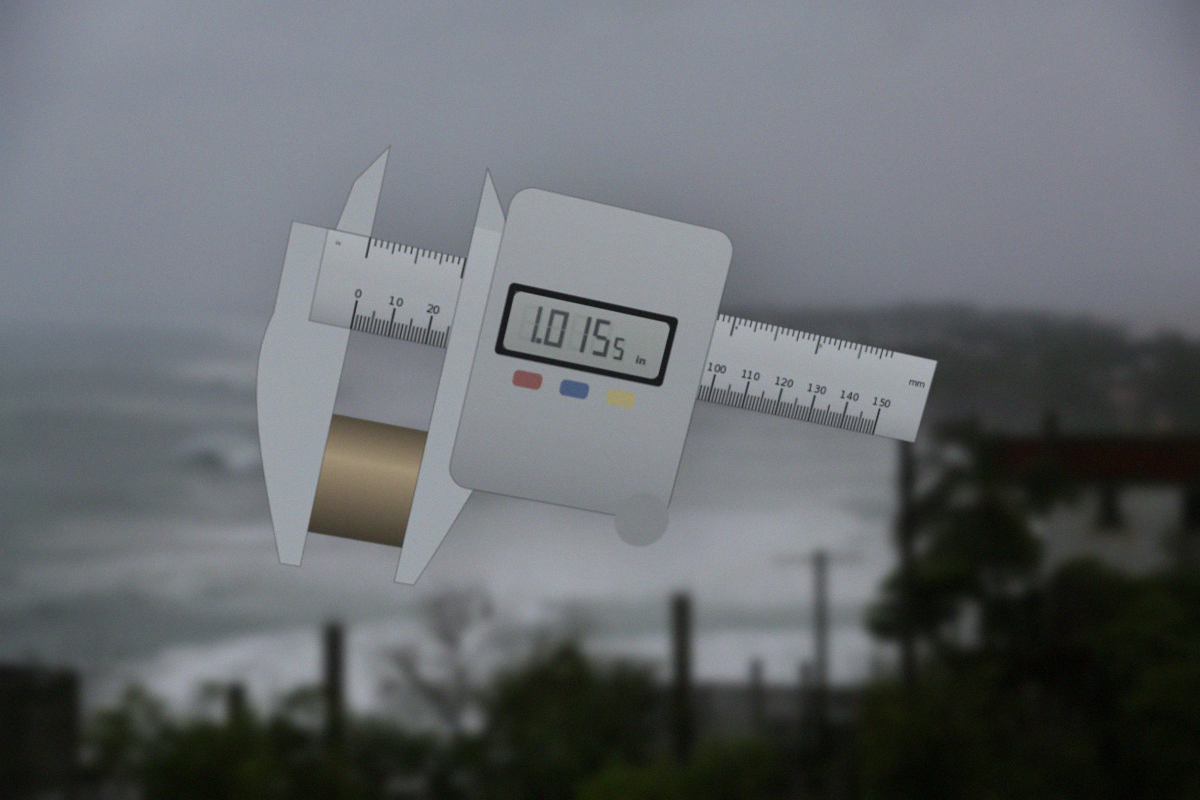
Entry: 1.0155in
